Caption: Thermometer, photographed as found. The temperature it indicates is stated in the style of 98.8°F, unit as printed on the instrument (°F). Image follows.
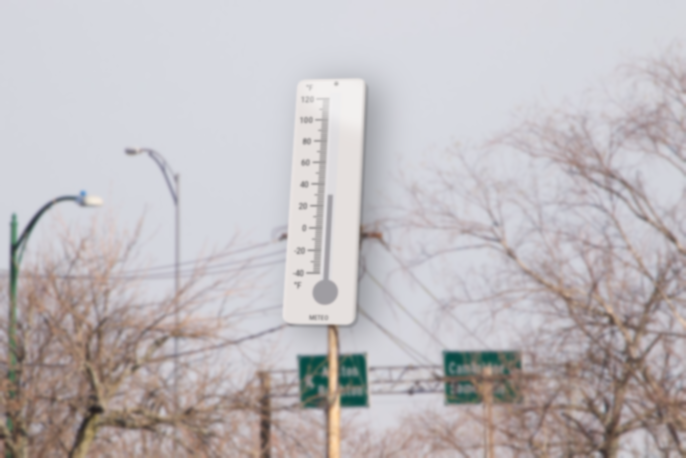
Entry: 30°F
